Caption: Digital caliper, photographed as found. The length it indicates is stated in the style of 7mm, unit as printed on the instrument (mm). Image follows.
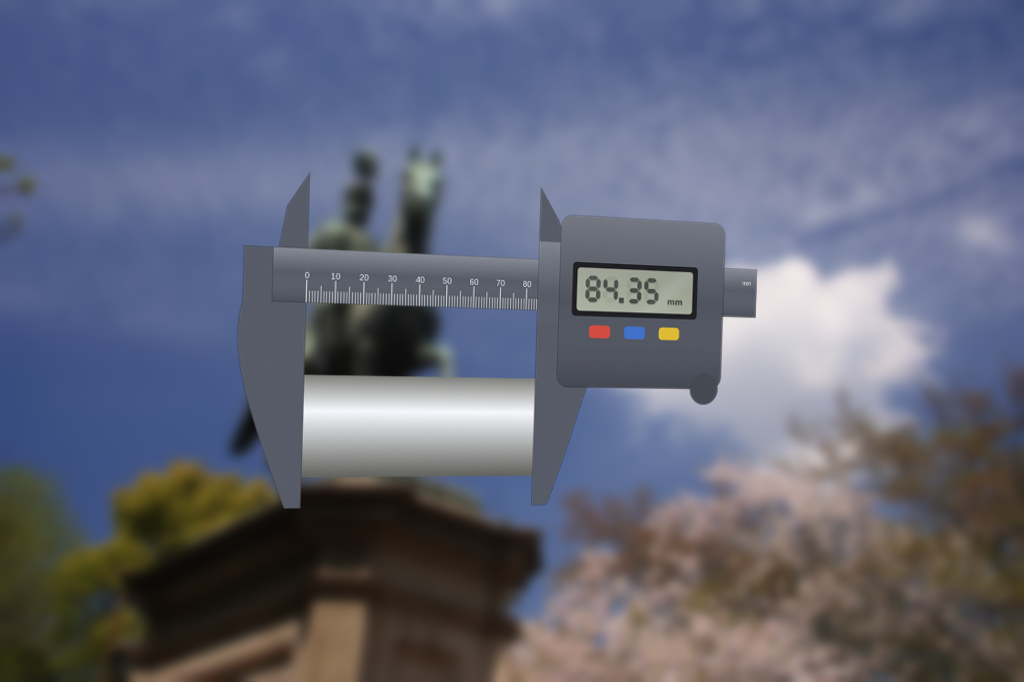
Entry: 84.35mm
